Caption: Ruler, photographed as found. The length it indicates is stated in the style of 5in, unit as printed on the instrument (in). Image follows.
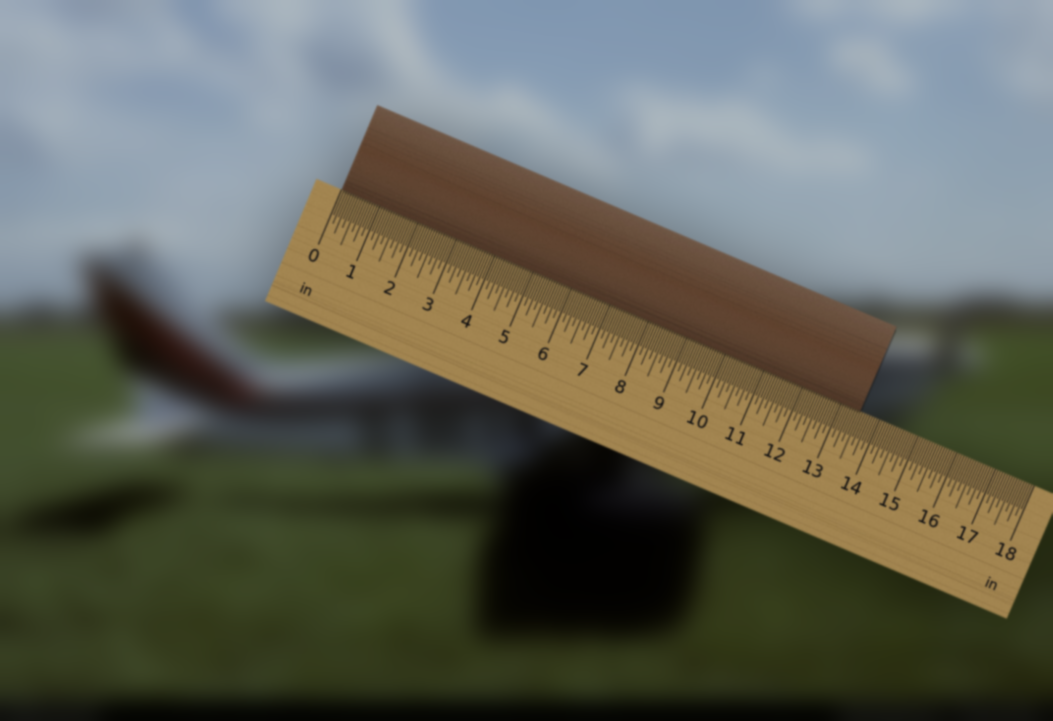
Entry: 13.5in
